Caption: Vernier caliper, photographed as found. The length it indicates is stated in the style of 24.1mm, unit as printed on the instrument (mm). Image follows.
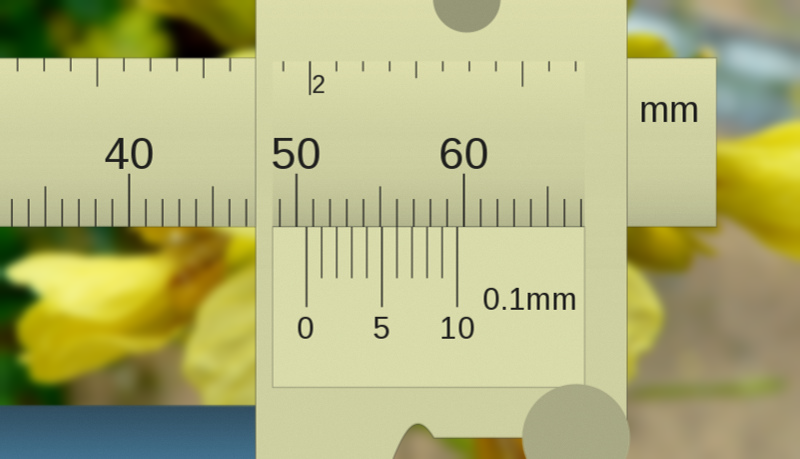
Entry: 50.6mm
